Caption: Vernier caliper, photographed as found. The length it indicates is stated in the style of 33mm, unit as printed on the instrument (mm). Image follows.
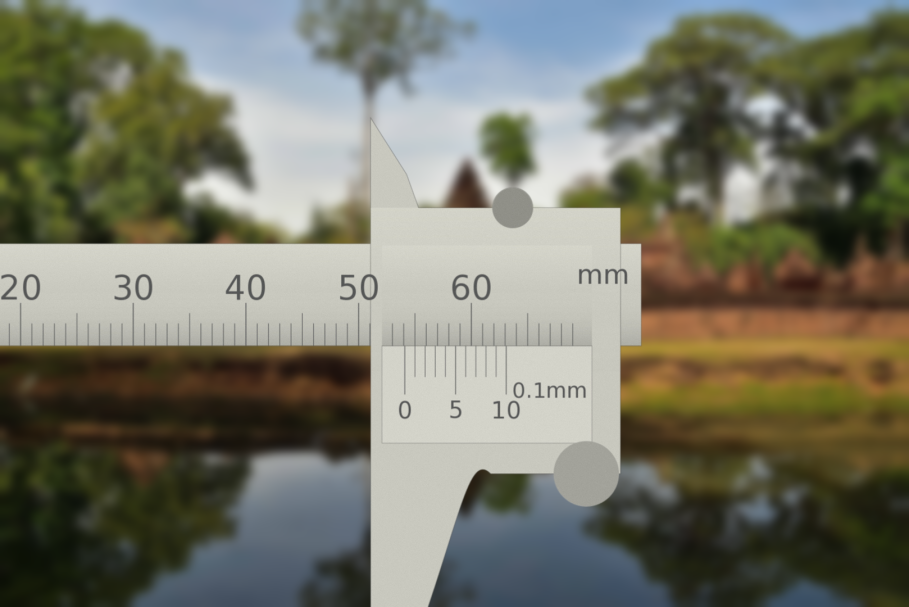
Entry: 54.1mm
